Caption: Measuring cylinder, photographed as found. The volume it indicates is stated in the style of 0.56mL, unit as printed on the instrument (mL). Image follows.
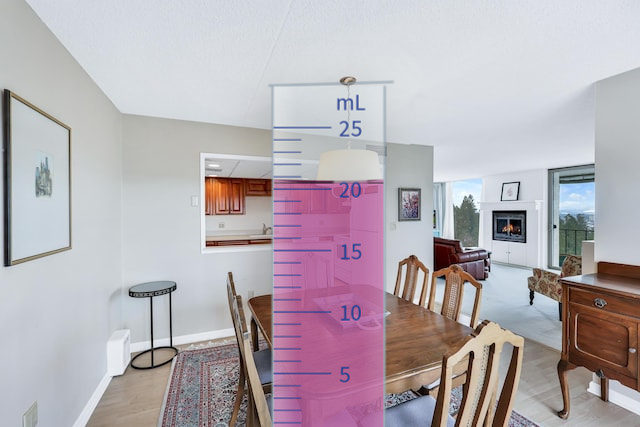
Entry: 20.5mL
